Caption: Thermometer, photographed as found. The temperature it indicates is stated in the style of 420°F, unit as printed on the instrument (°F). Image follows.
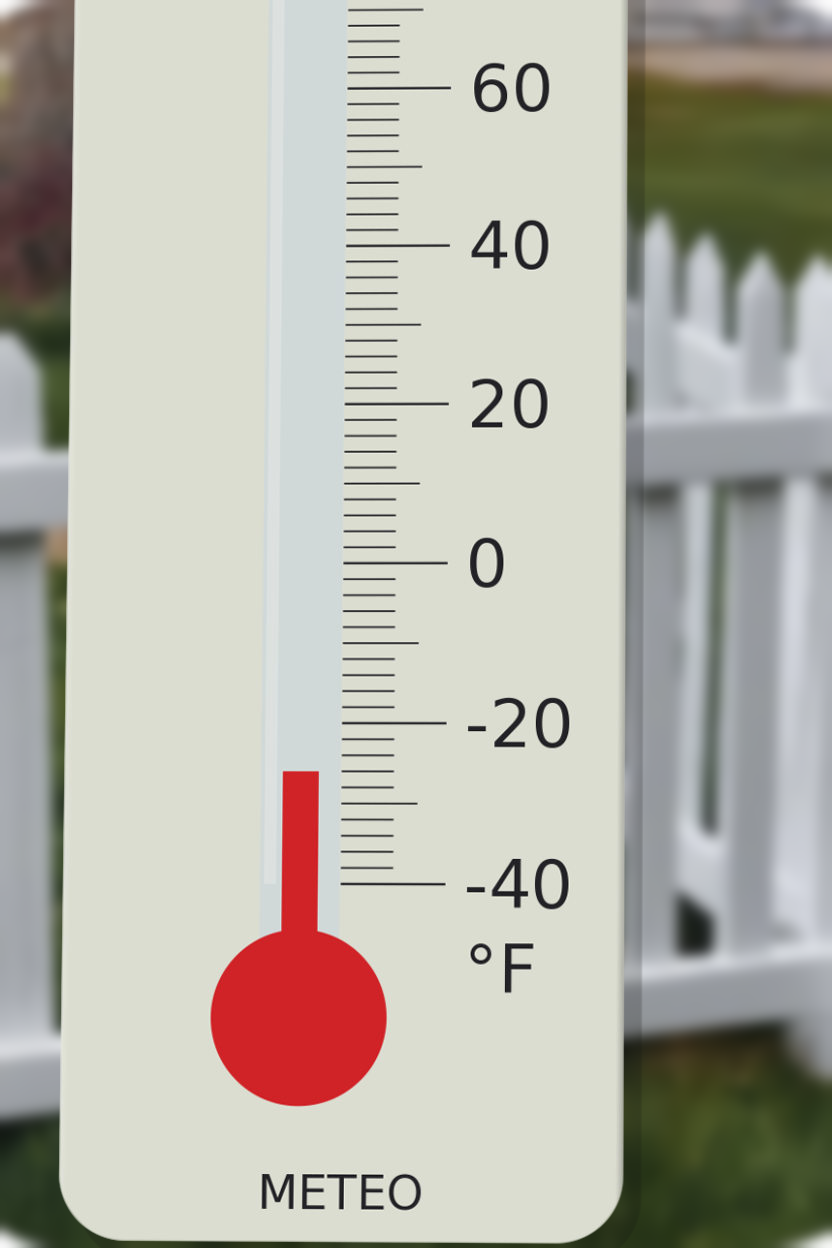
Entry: -26°F
